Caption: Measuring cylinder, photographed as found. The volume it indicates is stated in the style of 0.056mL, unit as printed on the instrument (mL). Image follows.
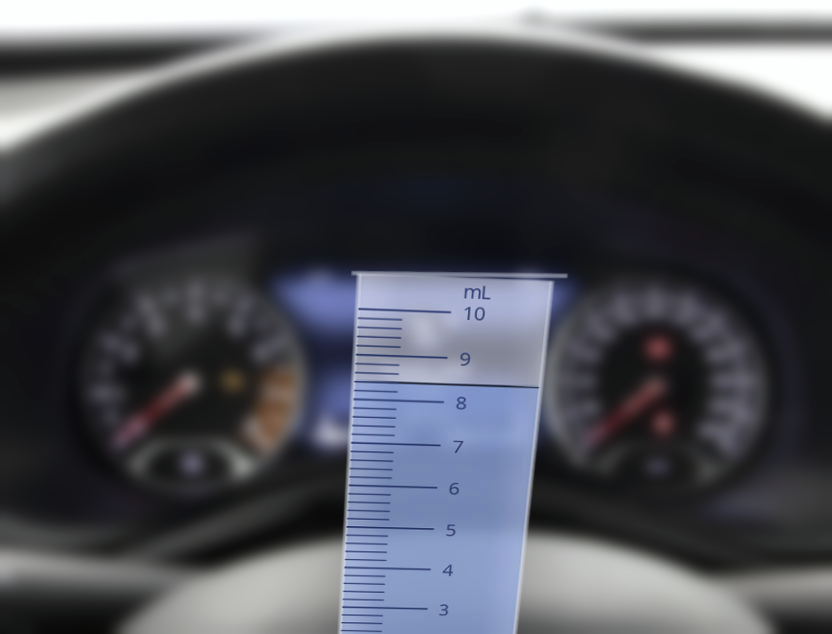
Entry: 8.4mL
